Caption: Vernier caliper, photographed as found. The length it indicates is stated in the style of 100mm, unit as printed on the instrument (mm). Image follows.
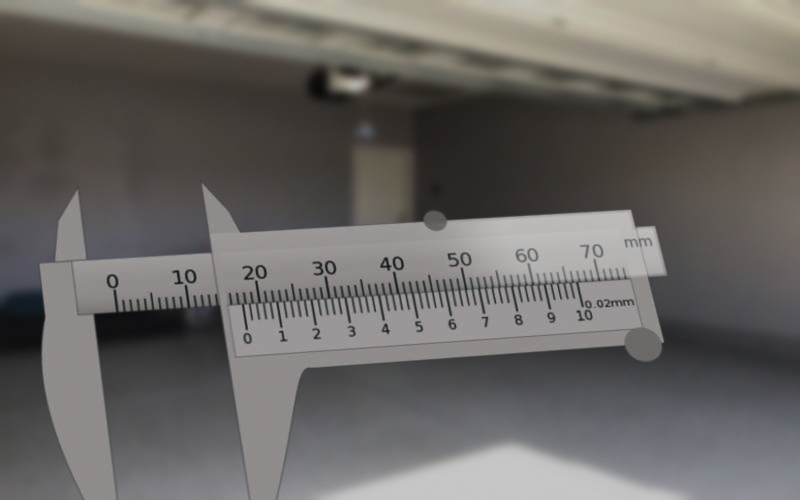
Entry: 17.6mm
